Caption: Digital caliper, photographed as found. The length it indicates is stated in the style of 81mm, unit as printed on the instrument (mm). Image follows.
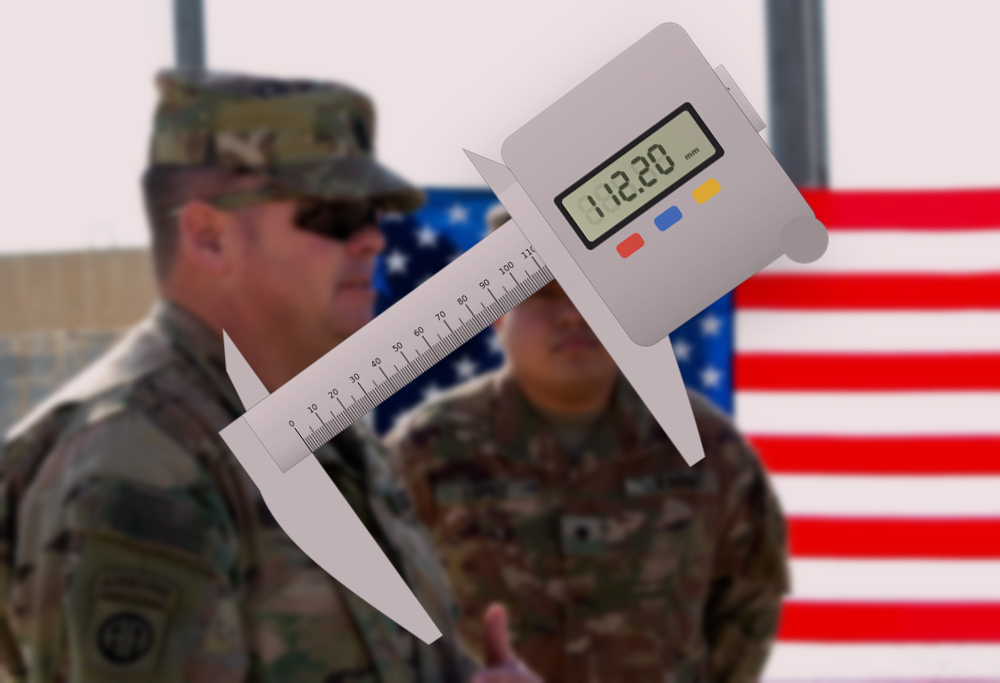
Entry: 112.20mm
